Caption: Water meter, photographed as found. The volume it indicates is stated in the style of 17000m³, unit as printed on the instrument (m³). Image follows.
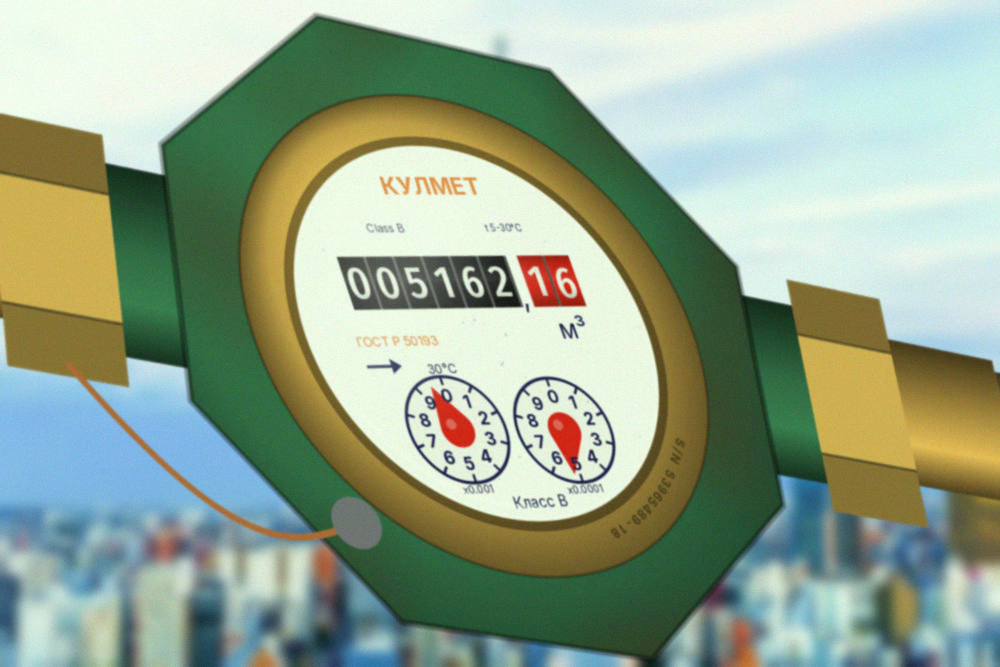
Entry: 5162.1595m³
